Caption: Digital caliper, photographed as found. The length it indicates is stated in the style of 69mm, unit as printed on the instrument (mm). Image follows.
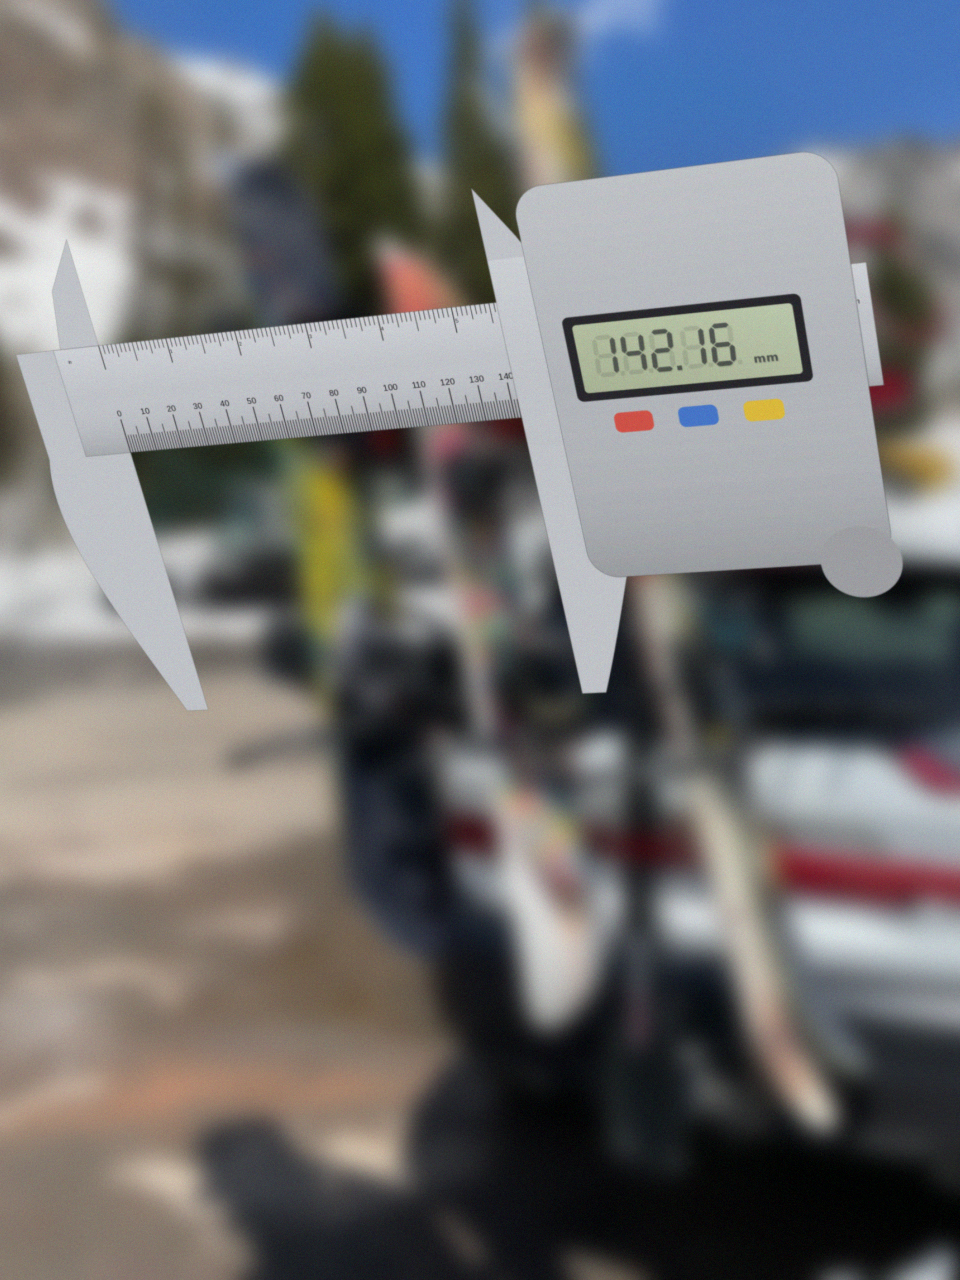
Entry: 142.16mm
